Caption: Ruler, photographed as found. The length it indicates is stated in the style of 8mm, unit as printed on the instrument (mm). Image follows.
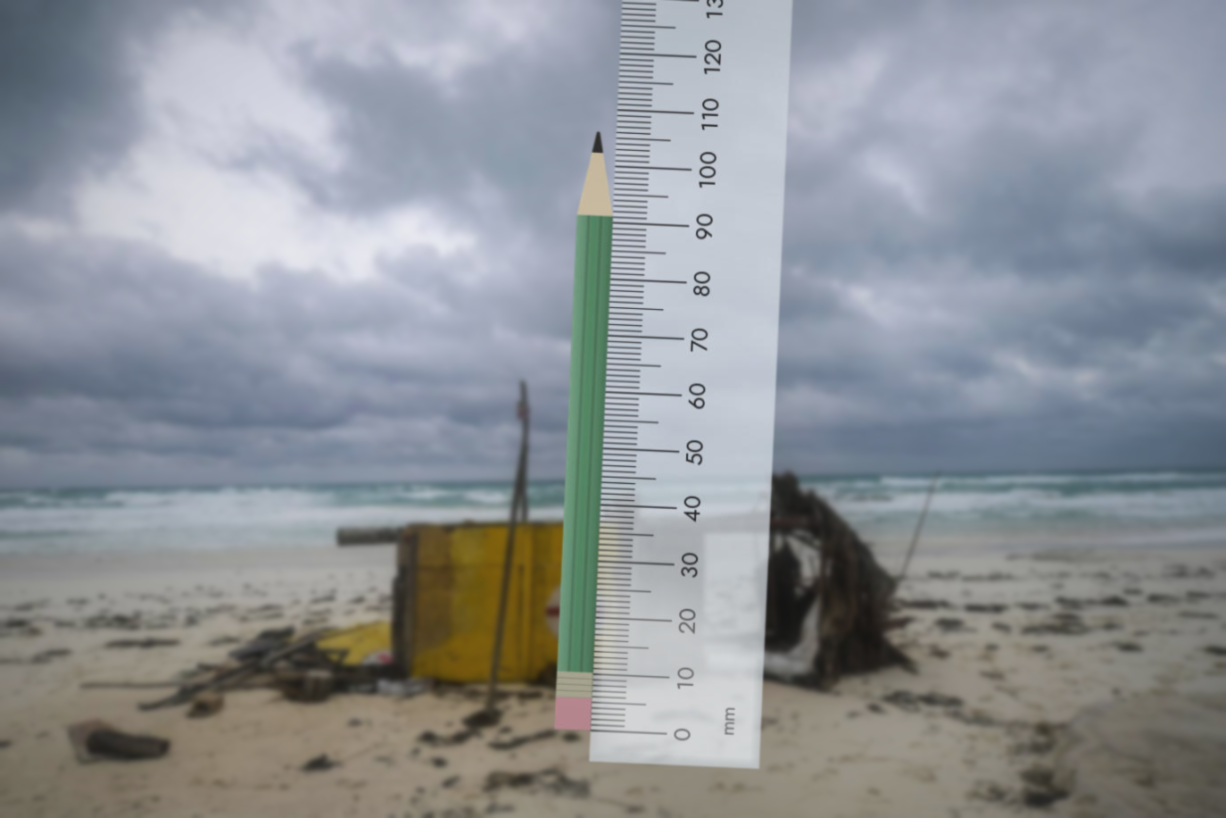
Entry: 106mm
